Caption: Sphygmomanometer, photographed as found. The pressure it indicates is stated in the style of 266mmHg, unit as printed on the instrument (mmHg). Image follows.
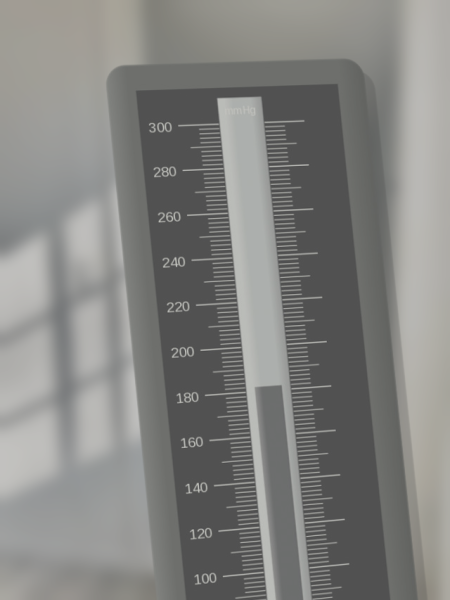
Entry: 182mmHg
